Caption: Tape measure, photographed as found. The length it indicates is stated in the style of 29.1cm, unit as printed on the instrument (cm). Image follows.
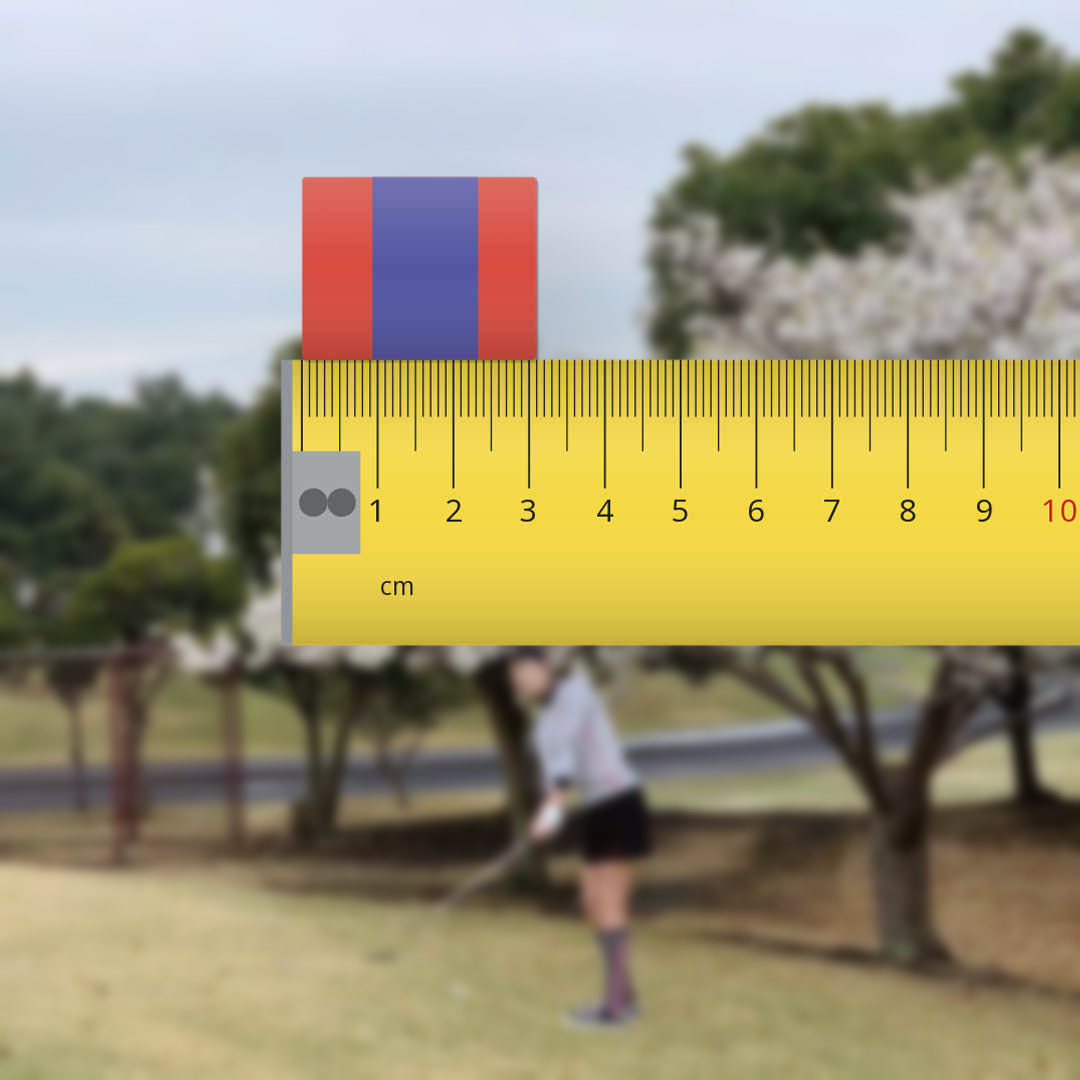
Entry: 3.1cm
